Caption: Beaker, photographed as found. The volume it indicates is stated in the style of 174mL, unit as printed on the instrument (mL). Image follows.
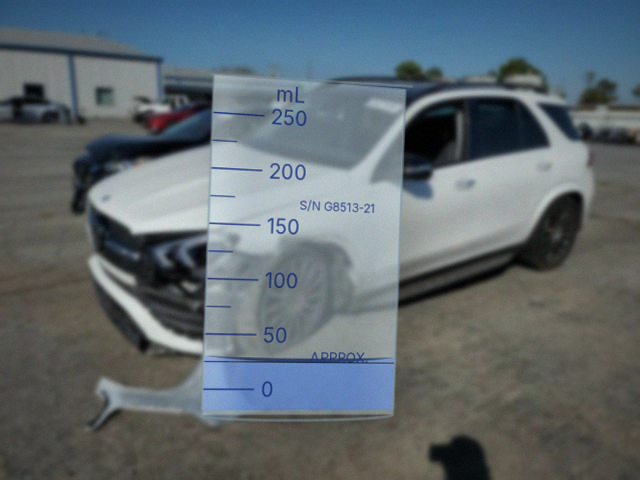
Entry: 25mL
